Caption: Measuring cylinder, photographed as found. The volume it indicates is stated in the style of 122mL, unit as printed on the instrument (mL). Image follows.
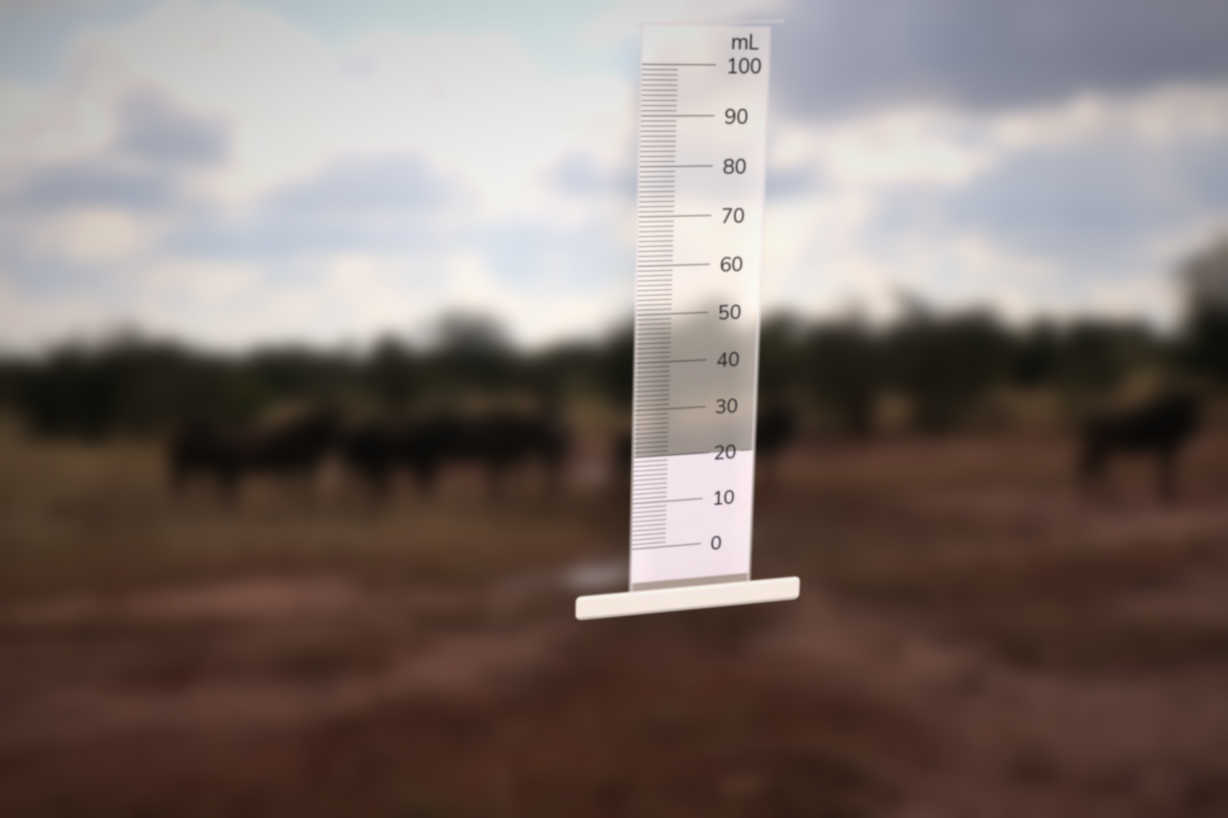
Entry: 20mL
